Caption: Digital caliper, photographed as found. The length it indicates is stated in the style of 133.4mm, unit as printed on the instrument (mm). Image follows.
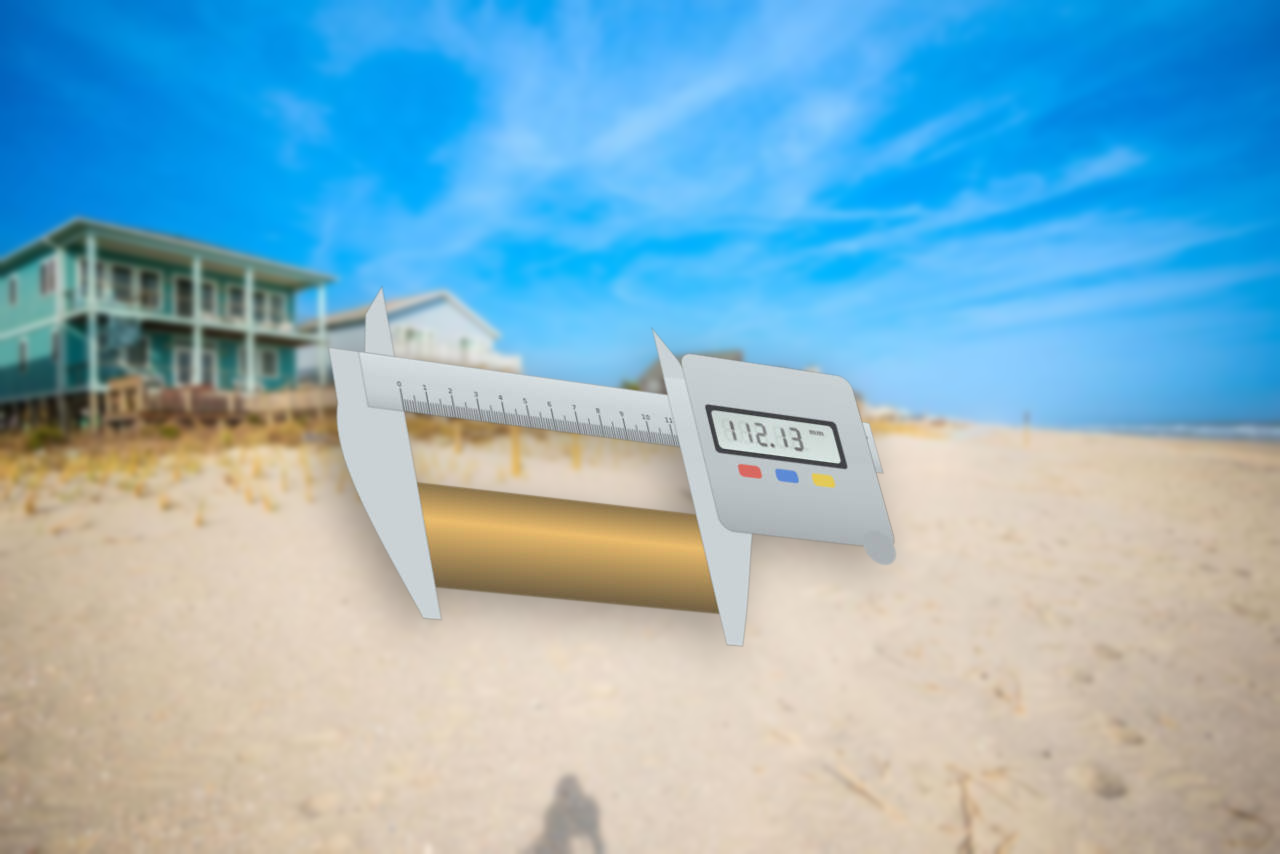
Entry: 112.13mm
